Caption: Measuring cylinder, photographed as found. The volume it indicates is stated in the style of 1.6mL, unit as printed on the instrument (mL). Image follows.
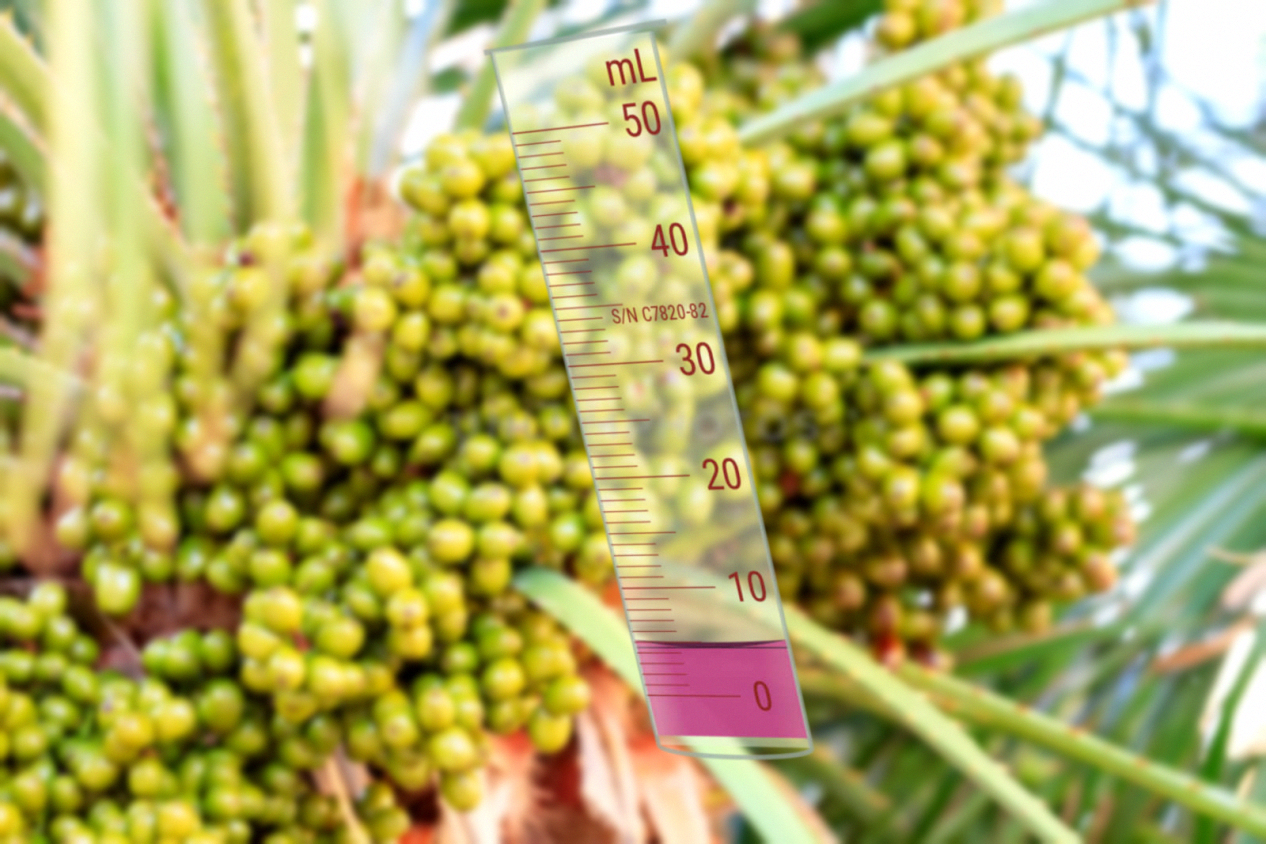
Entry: 4.5mL
